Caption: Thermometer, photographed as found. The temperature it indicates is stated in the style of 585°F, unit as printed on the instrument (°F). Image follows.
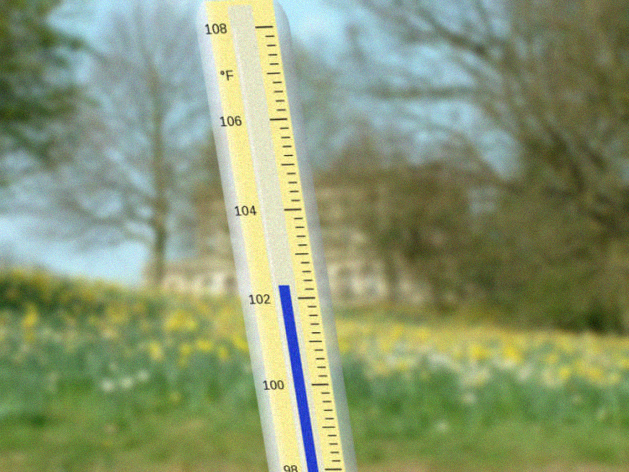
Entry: 102.3°F
